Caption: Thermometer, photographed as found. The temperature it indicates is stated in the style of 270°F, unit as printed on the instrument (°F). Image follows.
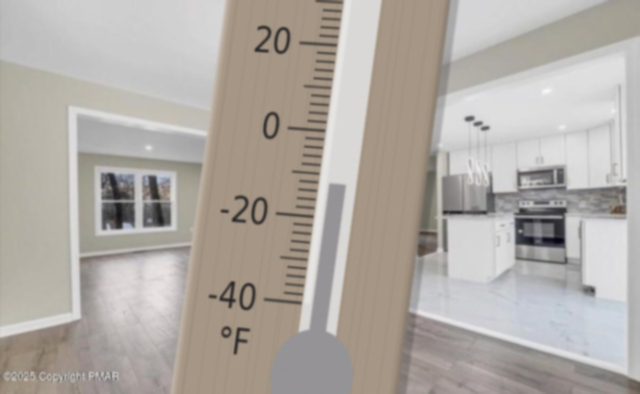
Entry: -12°F
